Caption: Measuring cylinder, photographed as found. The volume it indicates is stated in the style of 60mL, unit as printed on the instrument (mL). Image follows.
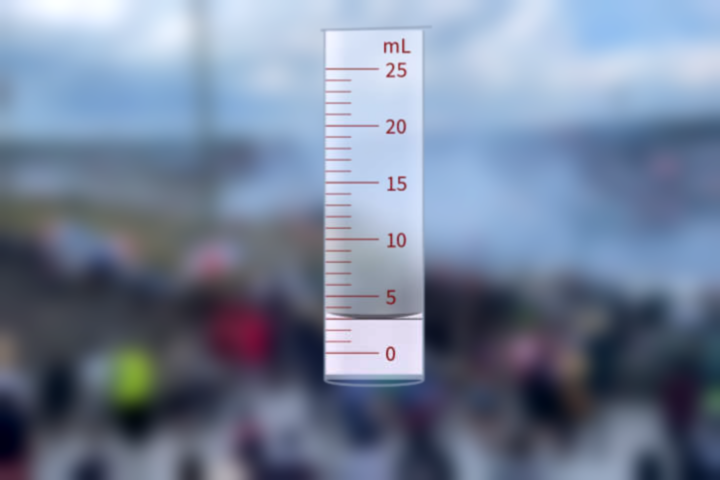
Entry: 3mL
